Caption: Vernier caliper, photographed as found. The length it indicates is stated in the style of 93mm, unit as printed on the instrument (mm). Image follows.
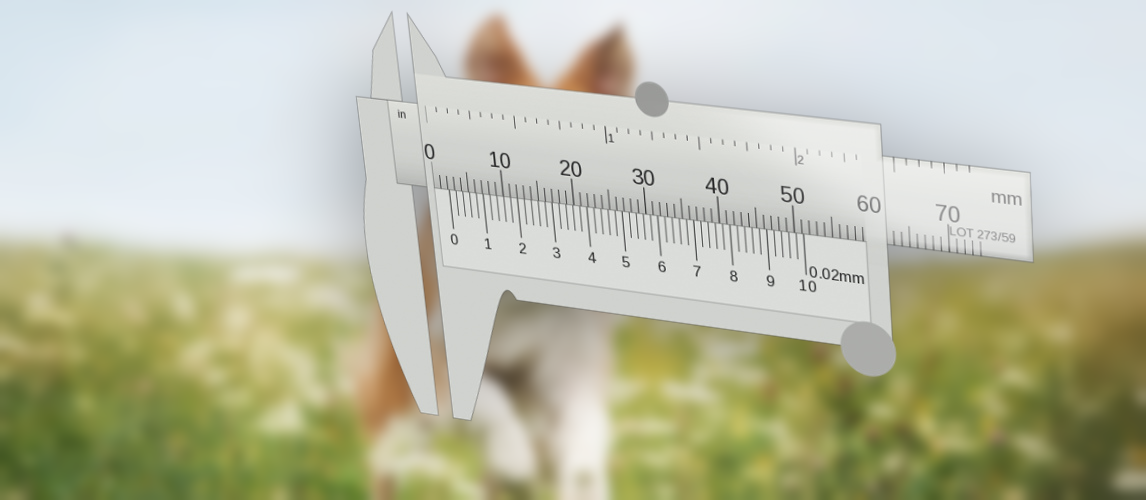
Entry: 2.2mm
